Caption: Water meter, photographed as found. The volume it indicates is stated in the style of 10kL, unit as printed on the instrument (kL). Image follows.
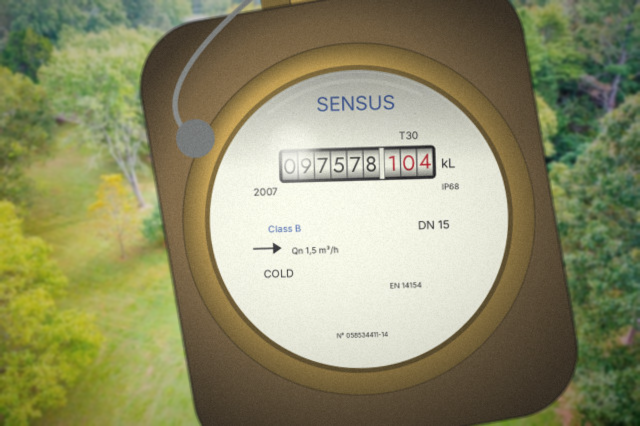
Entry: 97578.104kL
